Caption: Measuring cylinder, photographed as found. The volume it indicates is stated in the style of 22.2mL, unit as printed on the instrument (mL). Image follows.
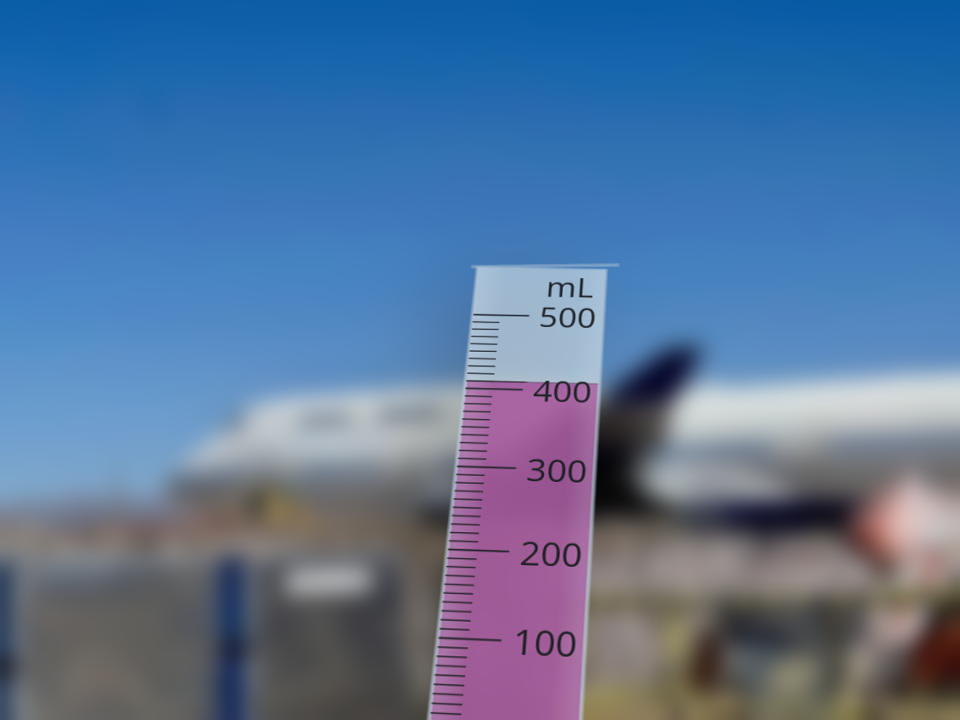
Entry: 410mL
